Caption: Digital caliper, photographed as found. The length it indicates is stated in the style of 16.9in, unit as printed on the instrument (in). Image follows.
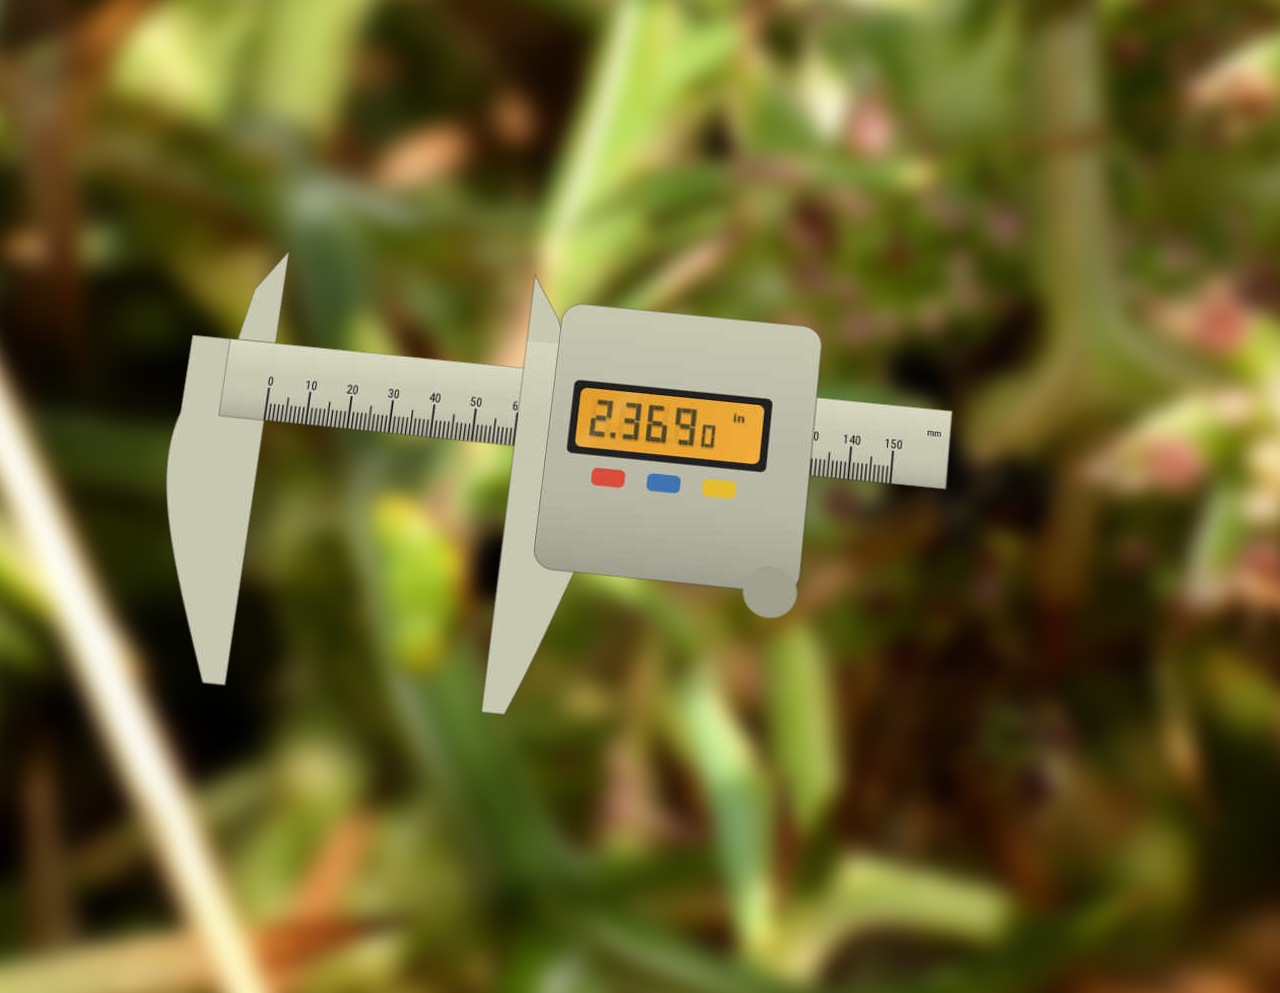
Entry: 2.3690in
